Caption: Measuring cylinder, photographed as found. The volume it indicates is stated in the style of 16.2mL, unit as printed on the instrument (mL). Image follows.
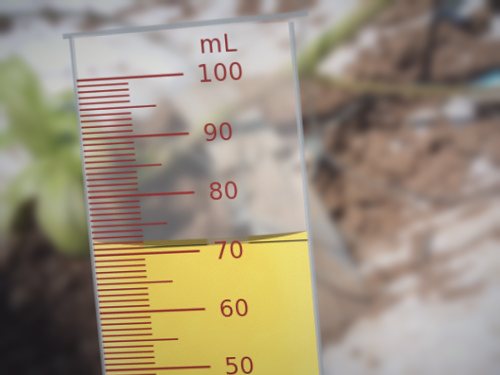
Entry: 71mL
